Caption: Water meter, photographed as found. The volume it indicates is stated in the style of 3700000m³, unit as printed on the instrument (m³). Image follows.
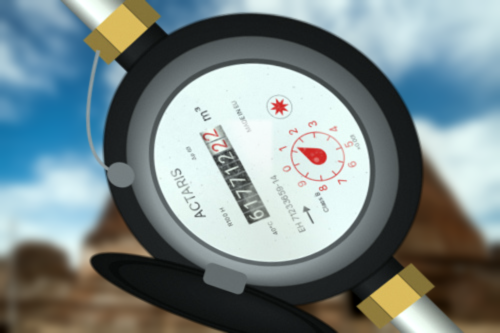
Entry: 617712.221m³
